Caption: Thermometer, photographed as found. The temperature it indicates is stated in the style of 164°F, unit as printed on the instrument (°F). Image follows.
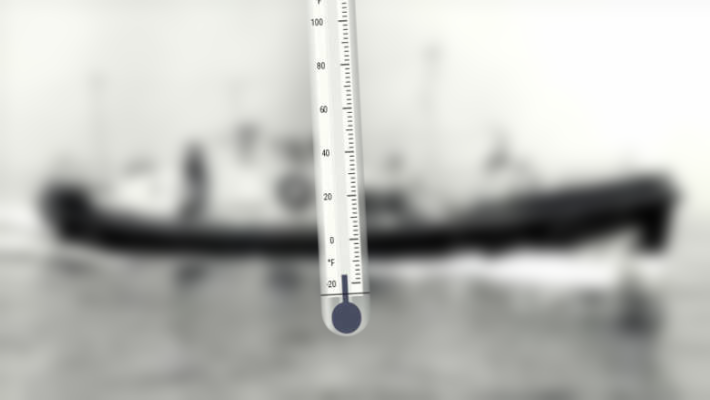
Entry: -16°F
